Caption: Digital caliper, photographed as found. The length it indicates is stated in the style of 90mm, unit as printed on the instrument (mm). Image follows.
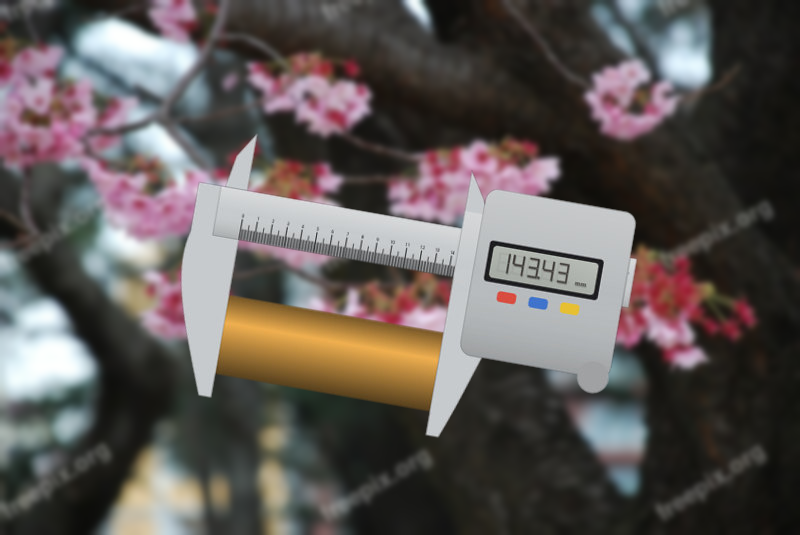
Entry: 143.43mm
